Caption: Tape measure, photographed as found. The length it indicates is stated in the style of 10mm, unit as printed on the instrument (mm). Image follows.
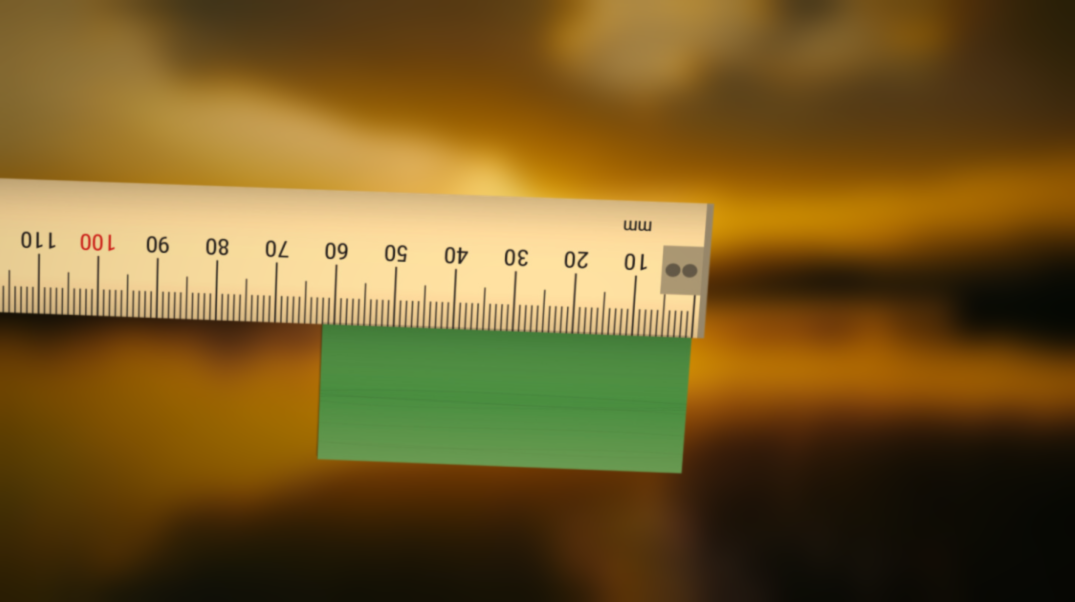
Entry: 62mm
